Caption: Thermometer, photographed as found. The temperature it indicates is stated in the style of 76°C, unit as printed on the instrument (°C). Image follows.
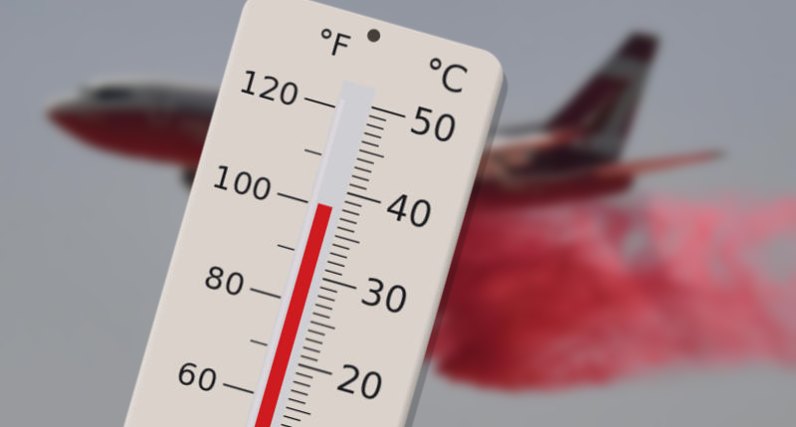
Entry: 38°C
